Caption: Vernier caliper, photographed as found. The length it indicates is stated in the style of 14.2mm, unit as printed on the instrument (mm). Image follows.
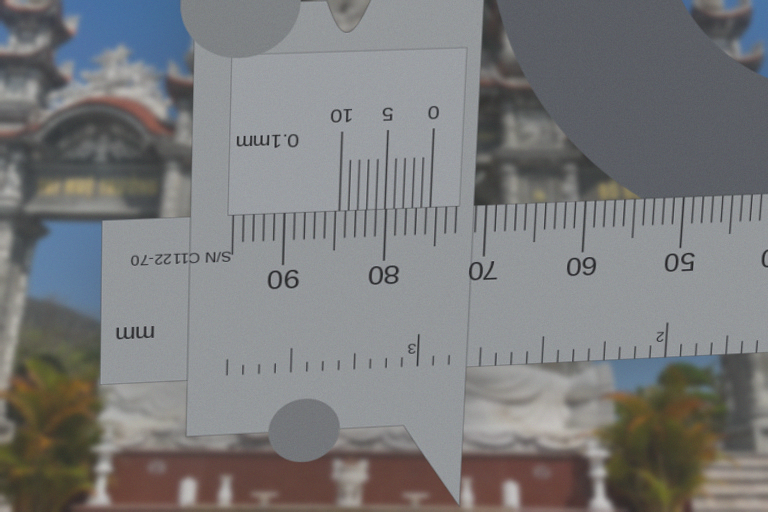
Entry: 75.6mm
